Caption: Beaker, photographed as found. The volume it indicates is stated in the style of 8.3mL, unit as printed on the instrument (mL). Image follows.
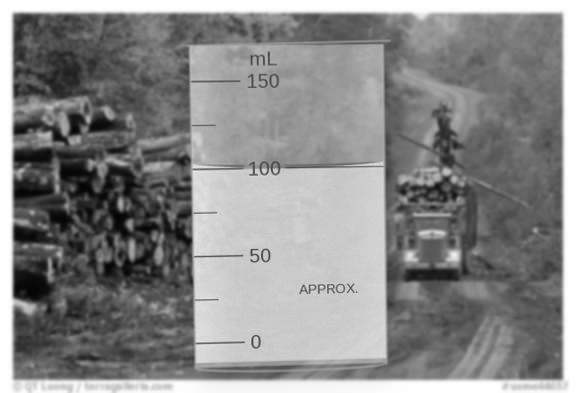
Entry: 100mL
